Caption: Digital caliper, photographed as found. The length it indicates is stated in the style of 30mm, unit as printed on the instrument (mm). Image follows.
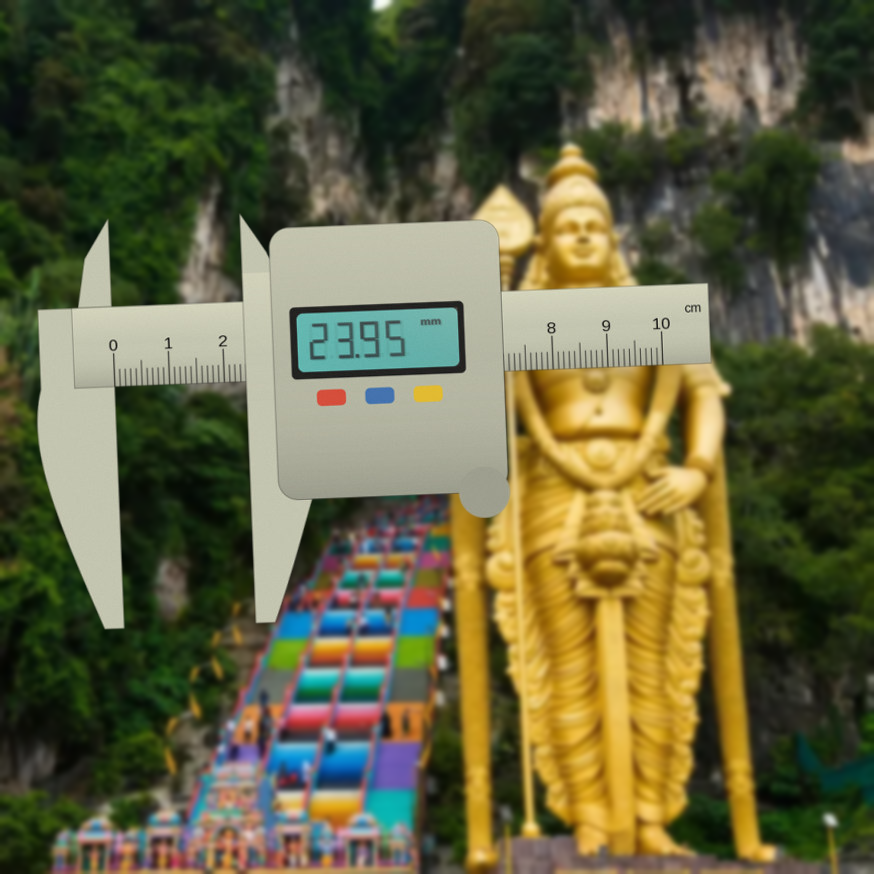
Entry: 23.95mm
